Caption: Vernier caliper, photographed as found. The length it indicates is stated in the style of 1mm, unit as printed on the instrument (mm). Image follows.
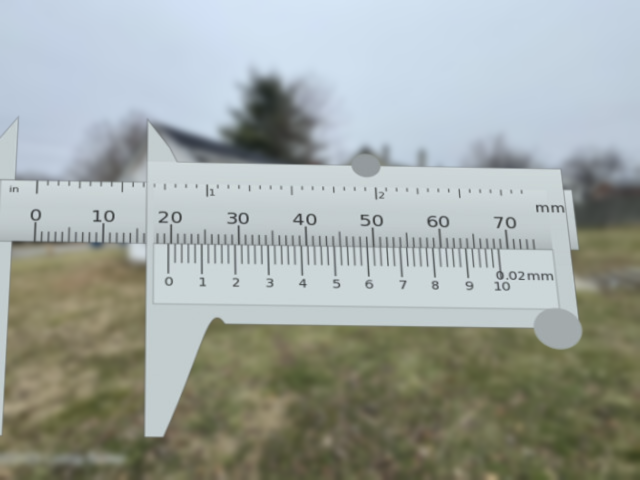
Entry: 19.6mm
